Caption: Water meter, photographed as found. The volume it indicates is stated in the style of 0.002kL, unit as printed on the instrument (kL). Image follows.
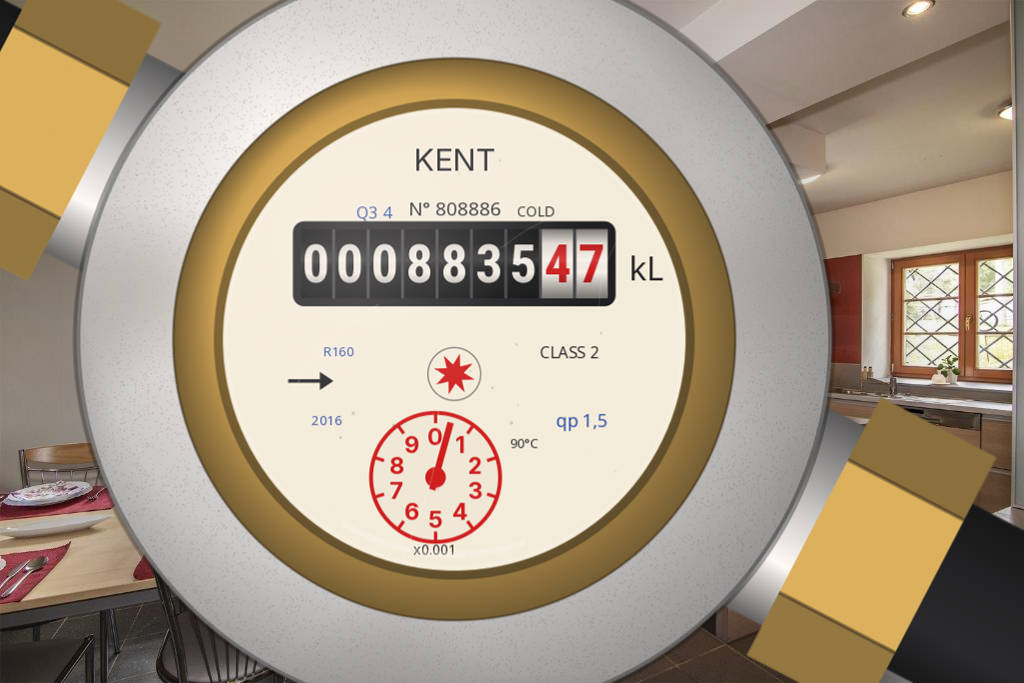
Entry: 8835.470kL
